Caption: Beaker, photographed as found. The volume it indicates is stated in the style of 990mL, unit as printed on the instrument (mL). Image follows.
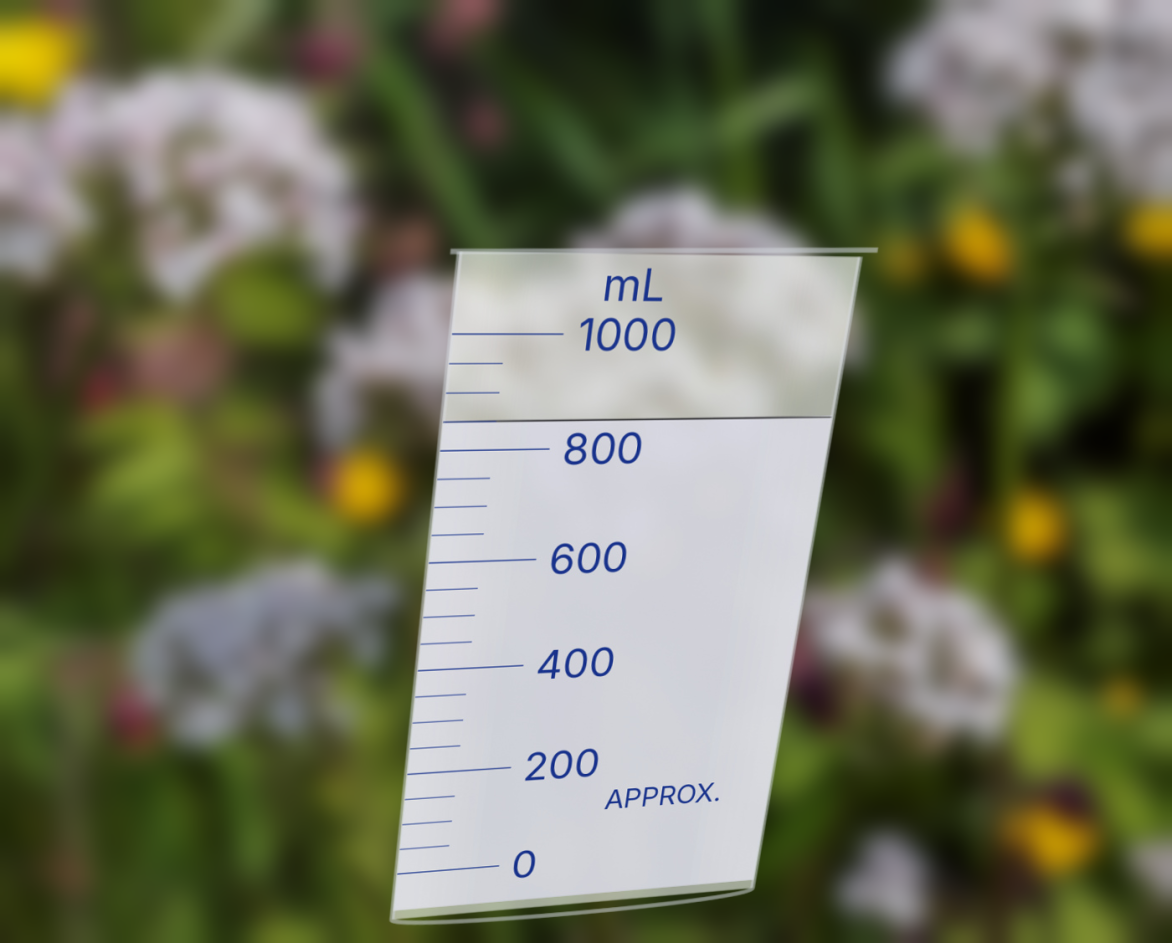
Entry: 850mL
